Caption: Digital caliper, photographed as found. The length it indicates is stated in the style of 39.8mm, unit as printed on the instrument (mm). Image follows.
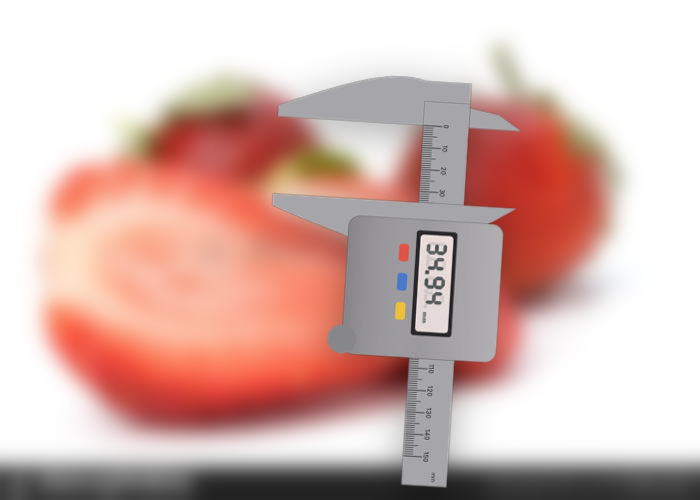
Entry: 34.94mm
